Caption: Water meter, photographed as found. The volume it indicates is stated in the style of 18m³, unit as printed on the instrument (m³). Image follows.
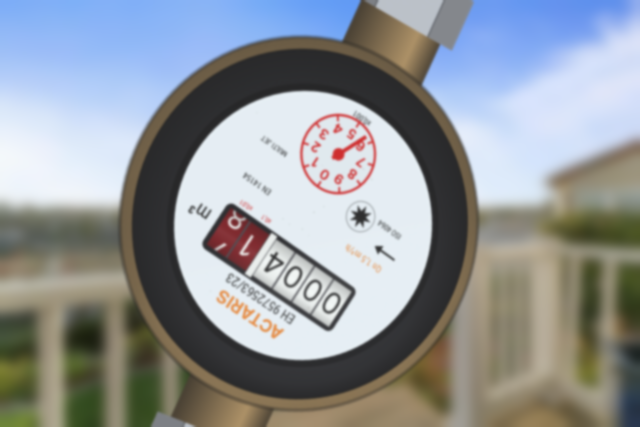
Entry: 4.175m³
